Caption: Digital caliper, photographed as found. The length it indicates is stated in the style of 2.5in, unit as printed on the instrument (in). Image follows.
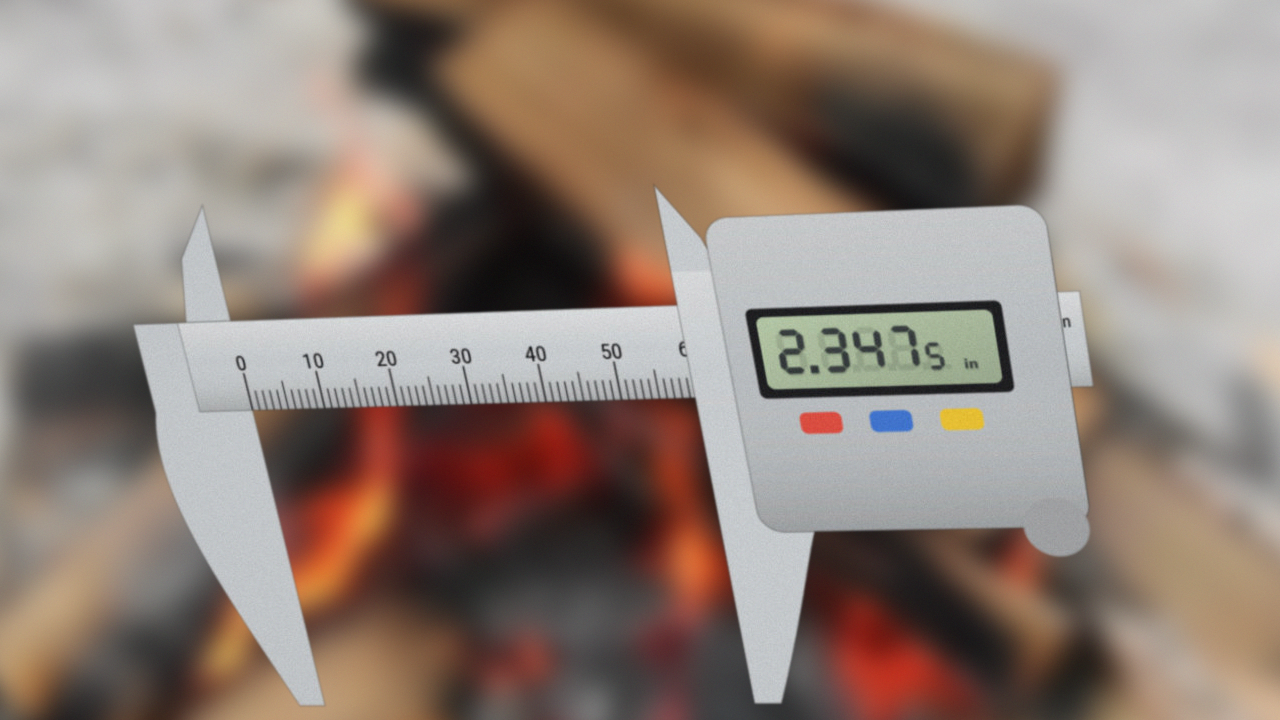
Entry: 2.3475in
